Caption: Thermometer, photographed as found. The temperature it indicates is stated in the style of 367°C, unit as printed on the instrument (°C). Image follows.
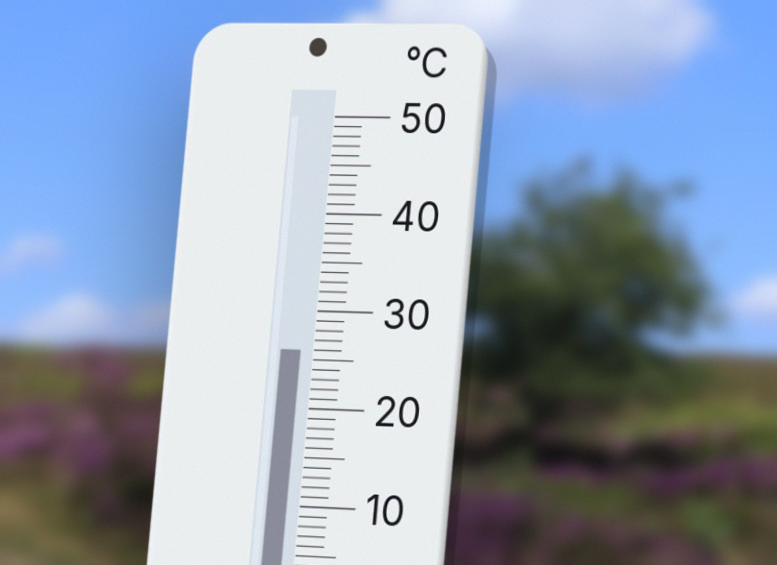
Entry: 26°C
